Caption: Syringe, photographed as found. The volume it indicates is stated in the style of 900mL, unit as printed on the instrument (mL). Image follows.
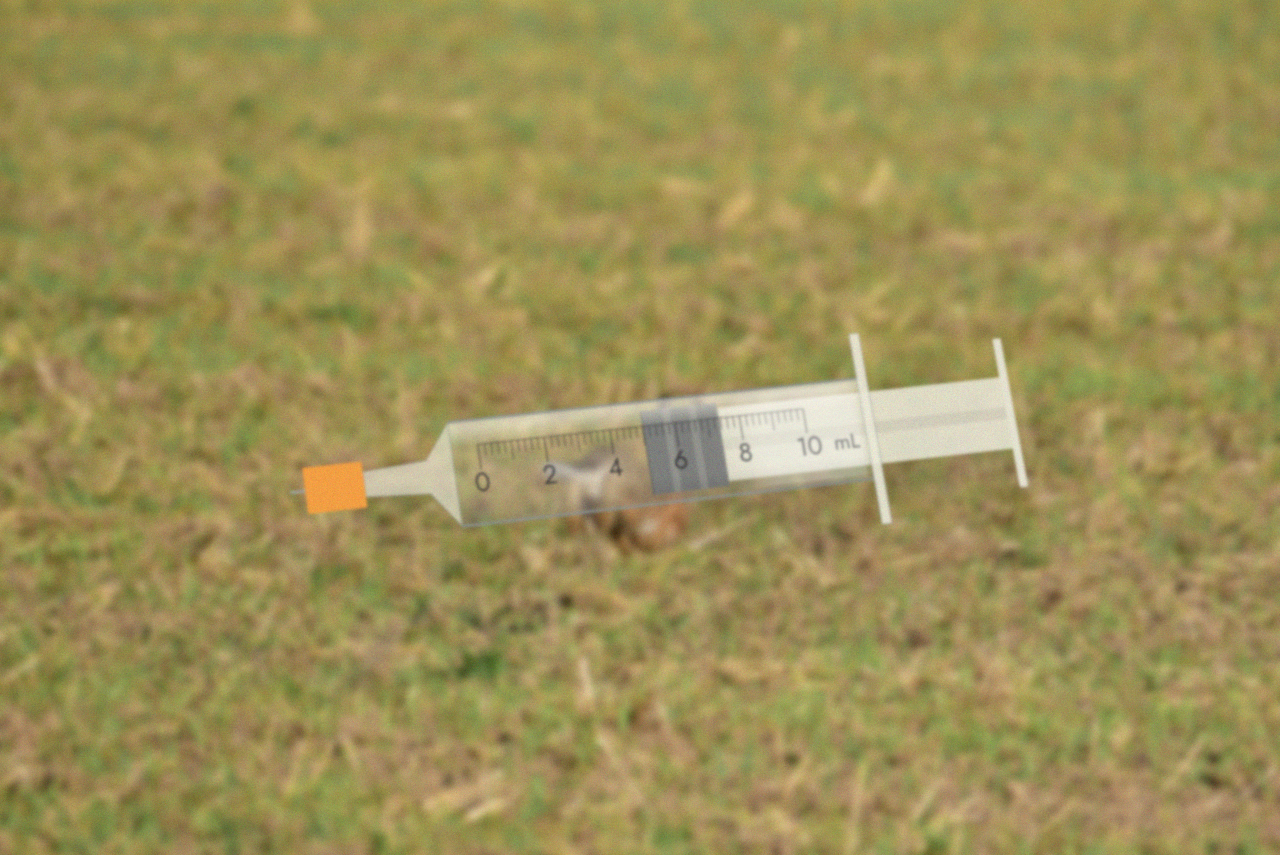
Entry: 5mL
